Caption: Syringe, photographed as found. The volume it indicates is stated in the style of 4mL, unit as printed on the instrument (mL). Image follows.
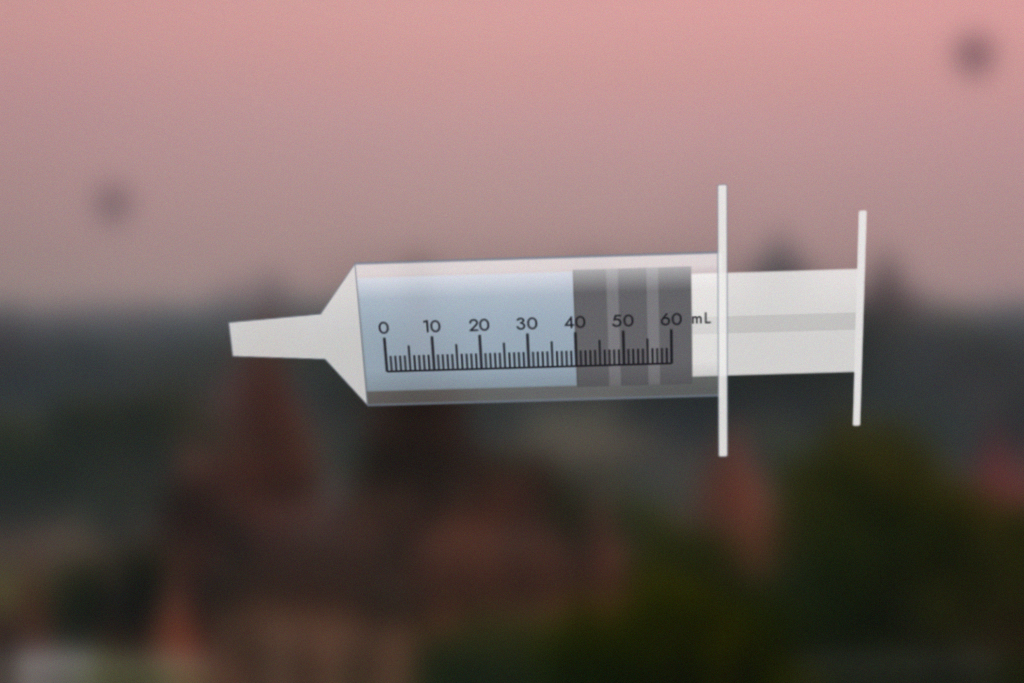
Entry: 40mL
